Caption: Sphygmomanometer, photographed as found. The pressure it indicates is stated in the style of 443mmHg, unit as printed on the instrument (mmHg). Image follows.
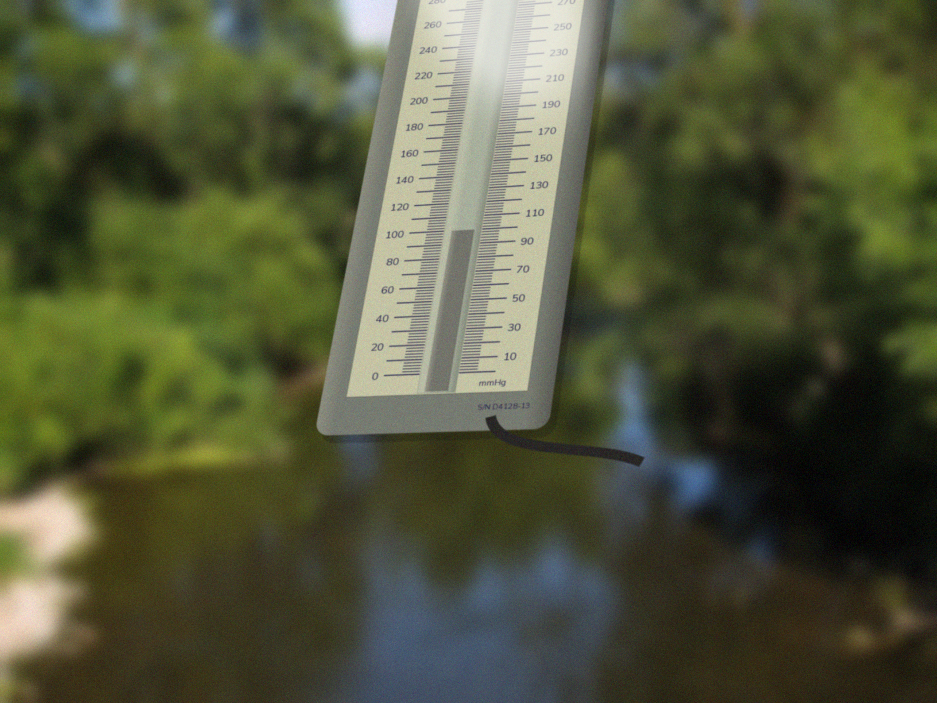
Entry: 100mmHg
